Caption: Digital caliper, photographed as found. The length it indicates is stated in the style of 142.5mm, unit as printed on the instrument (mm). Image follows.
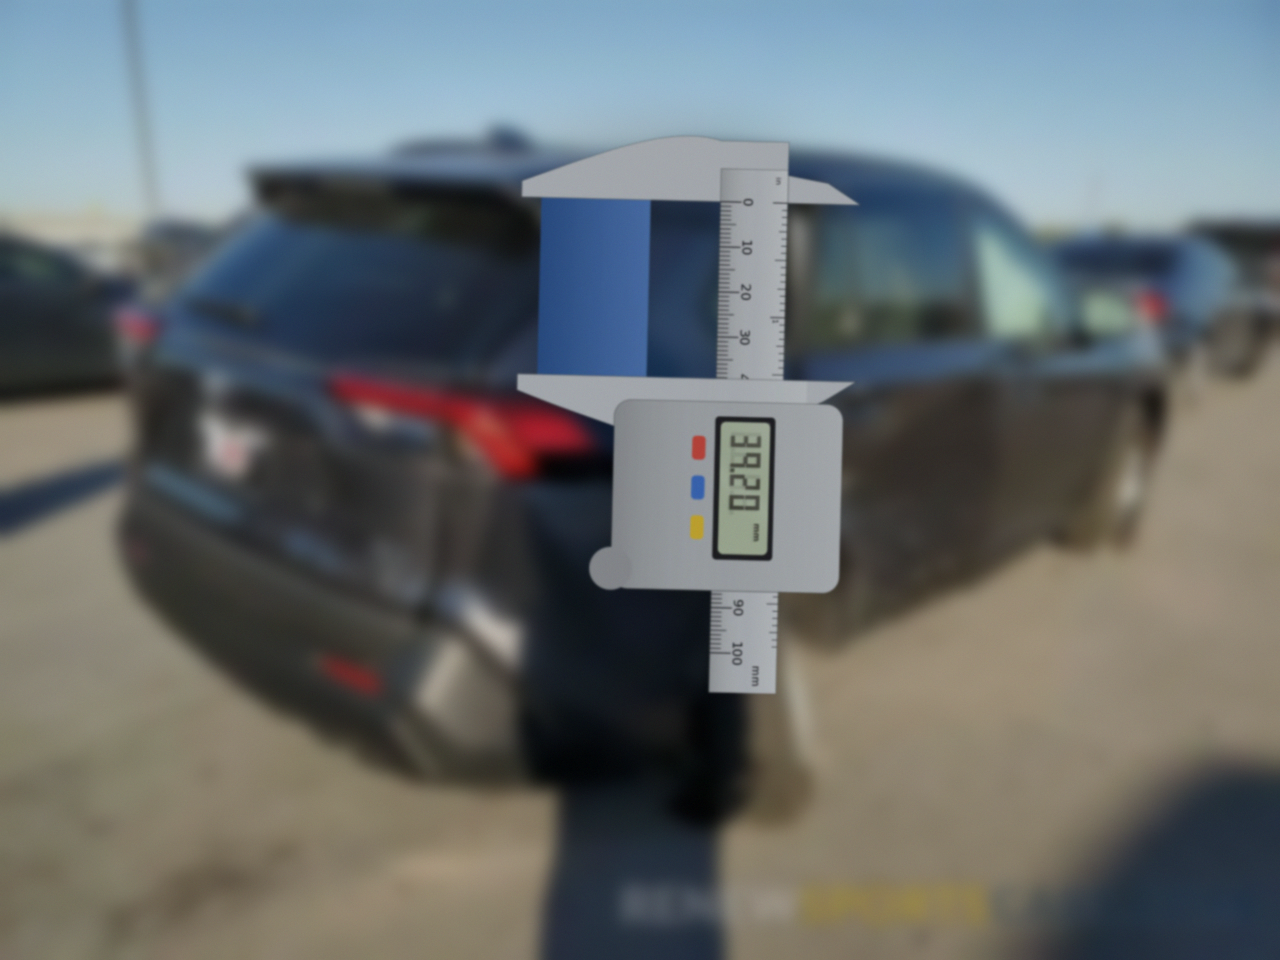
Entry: 39.20mm
